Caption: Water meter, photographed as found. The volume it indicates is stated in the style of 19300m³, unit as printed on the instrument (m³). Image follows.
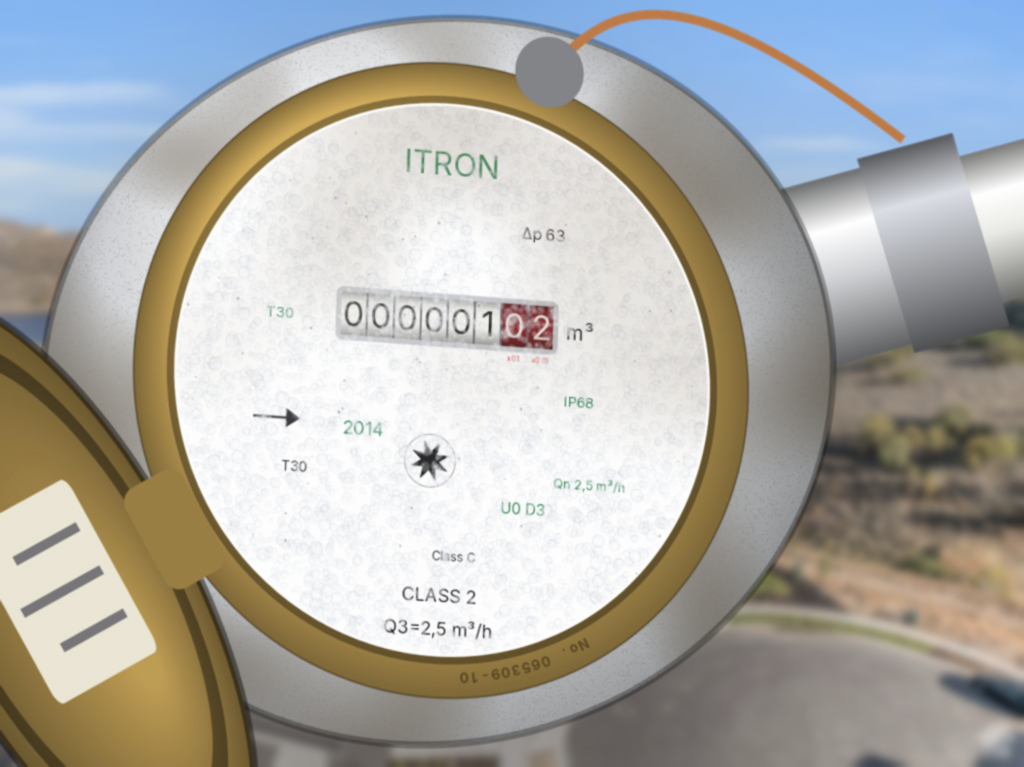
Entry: 1.02m³
